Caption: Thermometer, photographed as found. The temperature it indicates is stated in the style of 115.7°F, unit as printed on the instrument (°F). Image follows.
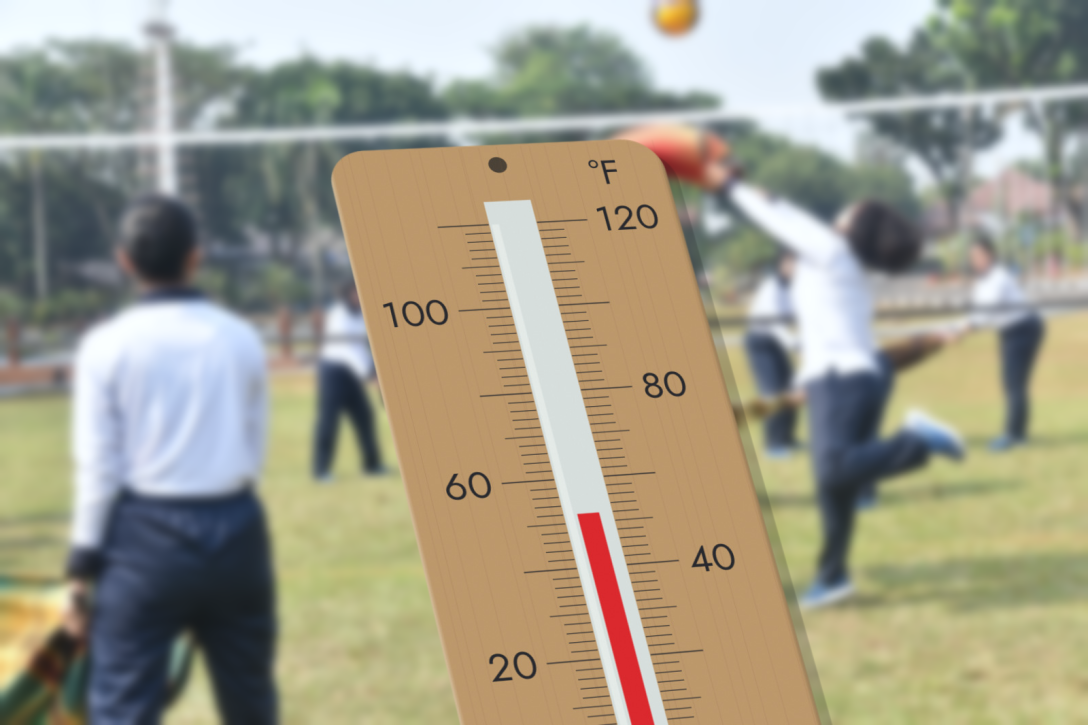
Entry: 52°F
